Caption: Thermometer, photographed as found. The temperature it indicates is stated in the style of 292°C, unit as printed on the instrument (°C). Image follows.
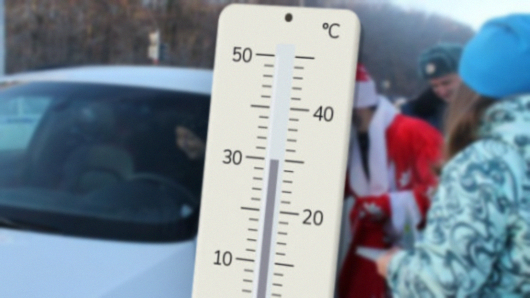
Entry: 30°C
